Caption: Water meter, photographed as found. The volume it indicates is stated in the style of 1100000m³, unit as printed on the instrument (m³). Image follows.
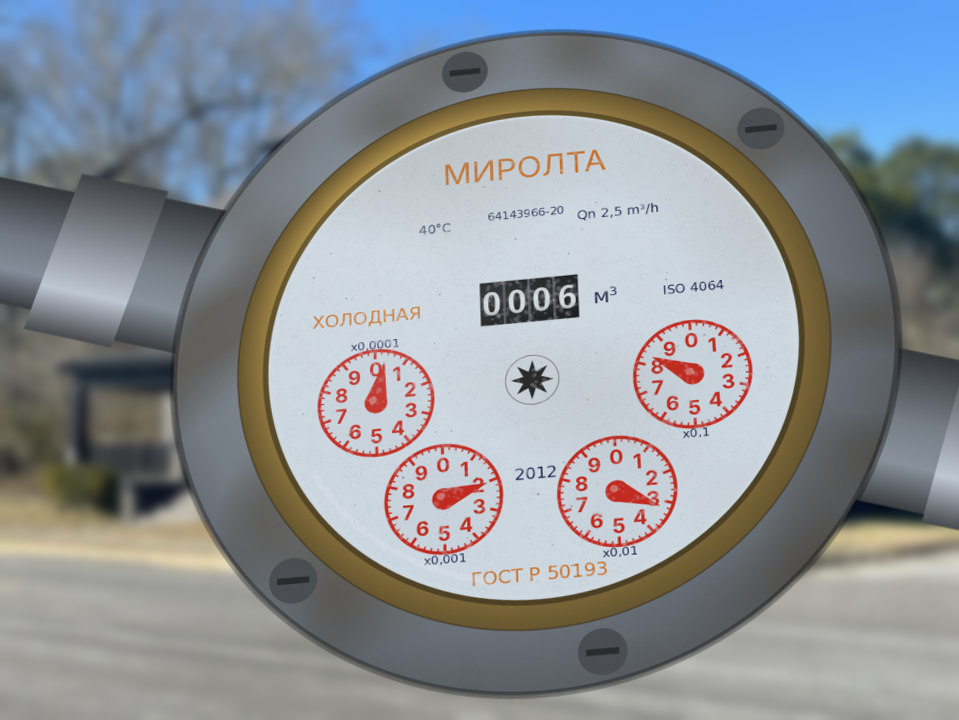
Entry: 6.8320m³
